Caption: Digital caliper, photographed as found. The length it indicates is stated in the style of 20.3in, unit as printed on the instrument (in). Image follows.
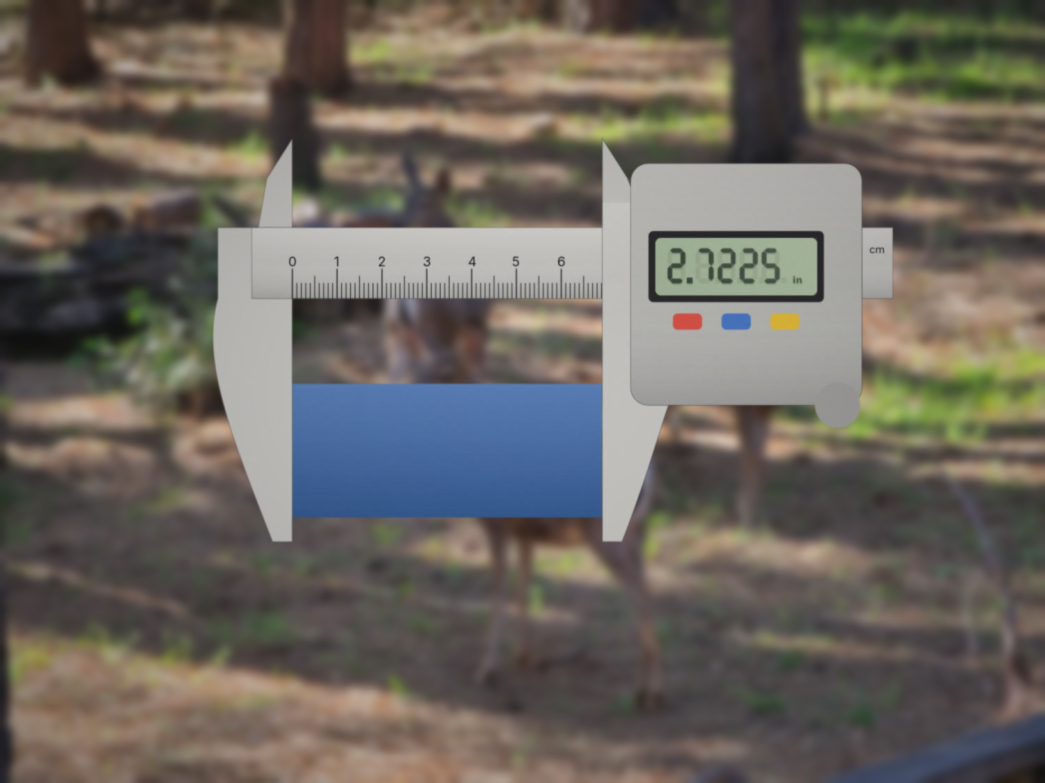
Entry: 2.7225in
